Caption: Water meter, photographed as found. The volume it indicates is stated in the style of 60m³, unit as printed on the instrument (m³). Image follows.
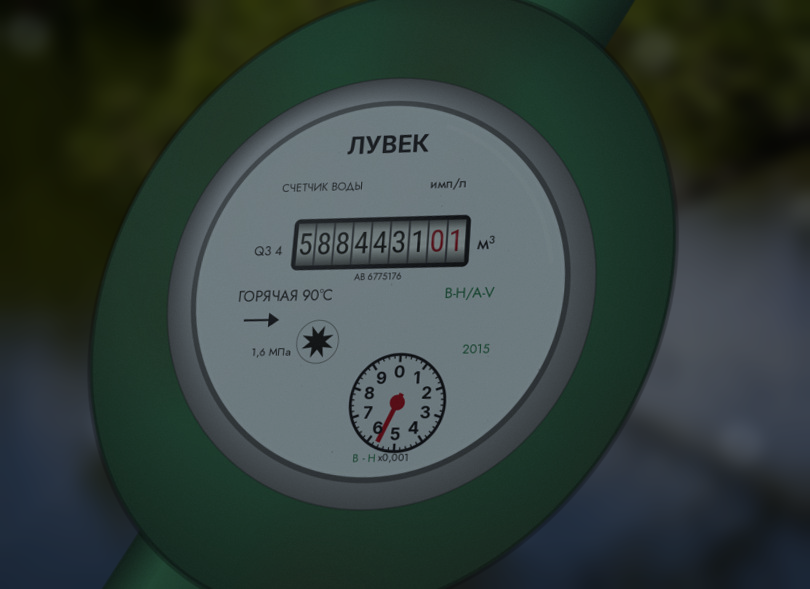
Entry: 5884431.015m³
